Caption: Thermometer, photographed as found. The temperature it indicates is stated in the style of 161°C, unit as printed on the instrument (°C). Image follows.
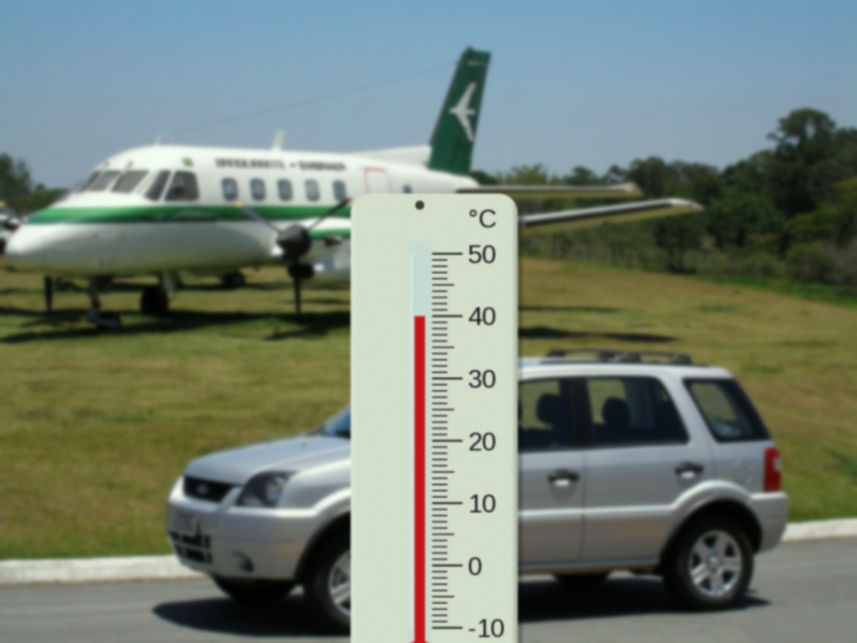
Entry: 40°C
